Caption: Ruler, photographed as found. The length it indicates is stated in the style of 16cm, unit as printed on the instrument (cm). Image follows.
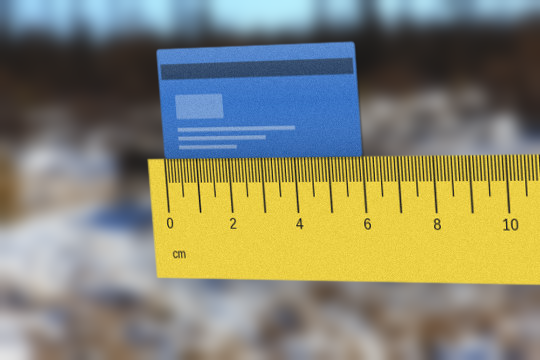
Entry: 6cm
